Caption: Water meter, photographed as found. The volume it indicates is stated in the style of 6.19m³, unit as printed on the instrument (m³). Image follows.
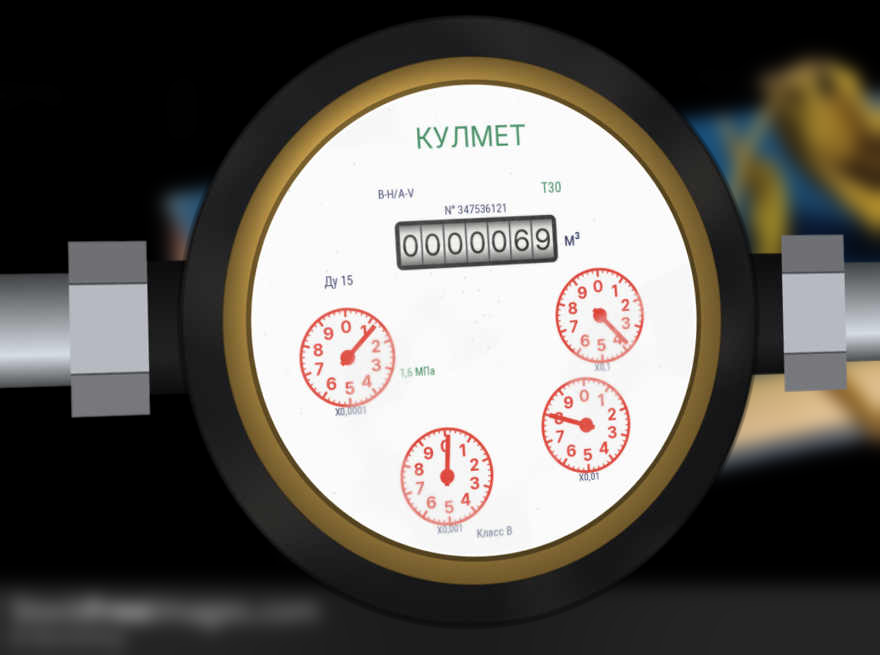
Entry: 69.3801m³
